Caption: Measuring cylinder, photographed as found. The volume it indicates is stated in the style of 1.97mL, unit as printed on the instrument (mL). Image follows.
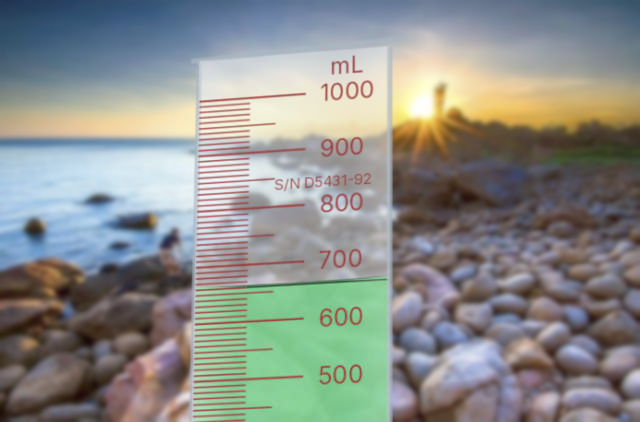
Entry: 660mL
